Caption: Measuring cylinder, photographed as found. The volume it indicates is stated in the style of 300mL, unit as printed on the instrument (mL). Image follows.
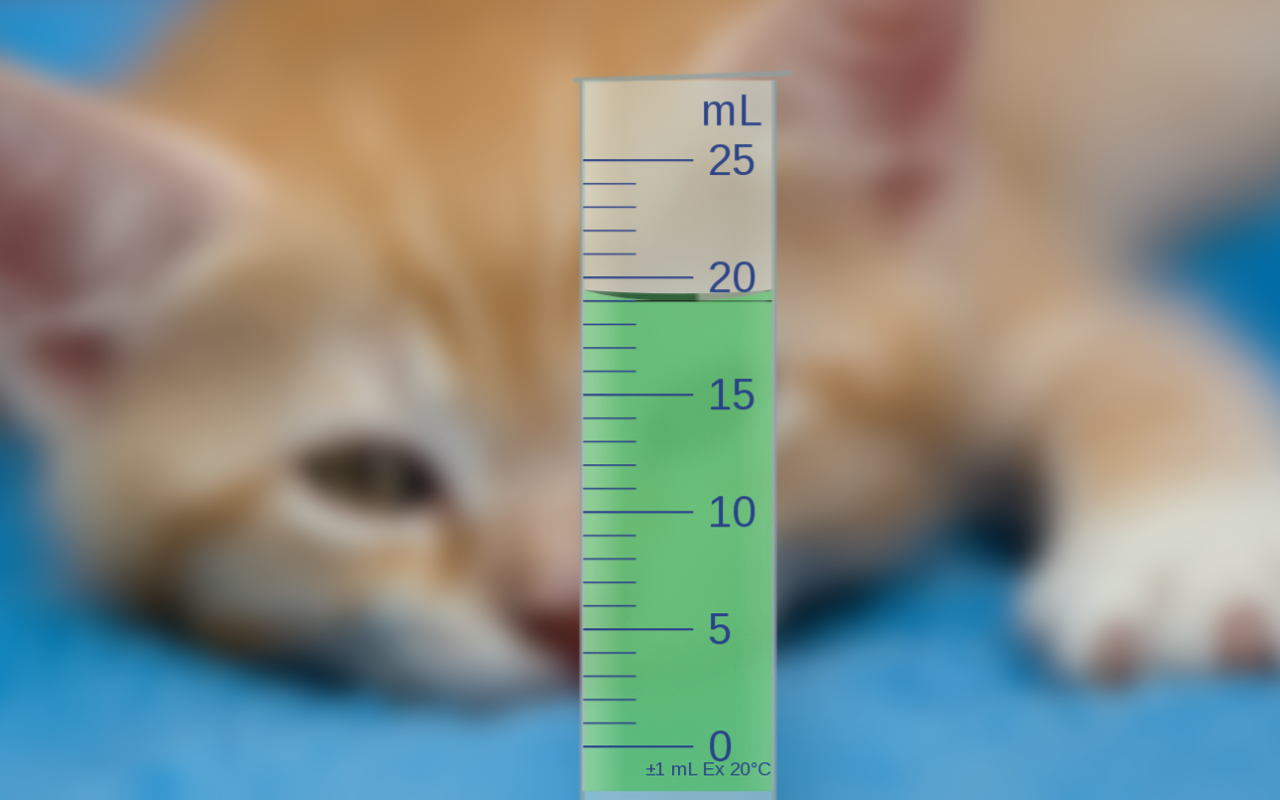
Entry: 19mL
